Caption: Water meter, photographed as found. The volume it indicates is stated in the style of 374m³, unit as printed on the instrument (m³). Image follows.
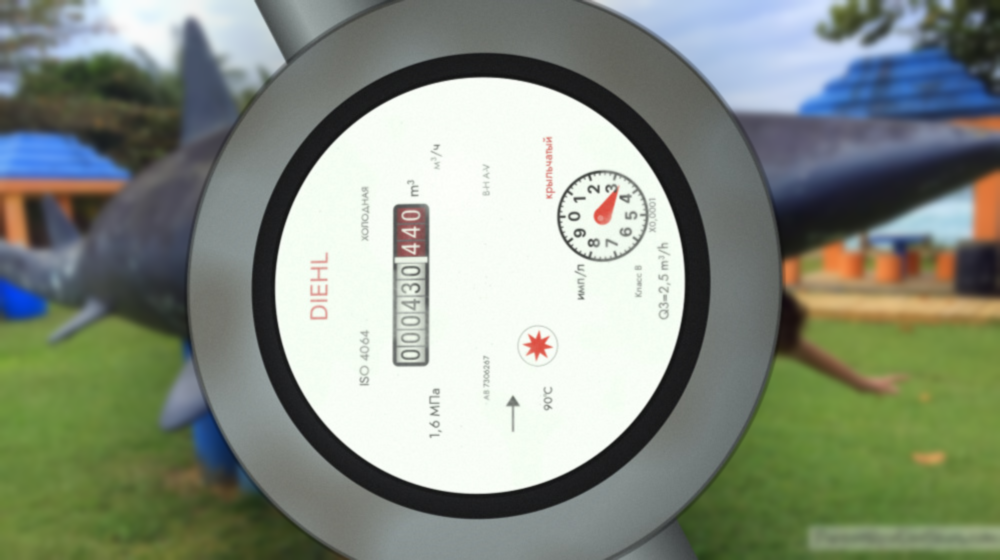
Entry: 430.4403m³
